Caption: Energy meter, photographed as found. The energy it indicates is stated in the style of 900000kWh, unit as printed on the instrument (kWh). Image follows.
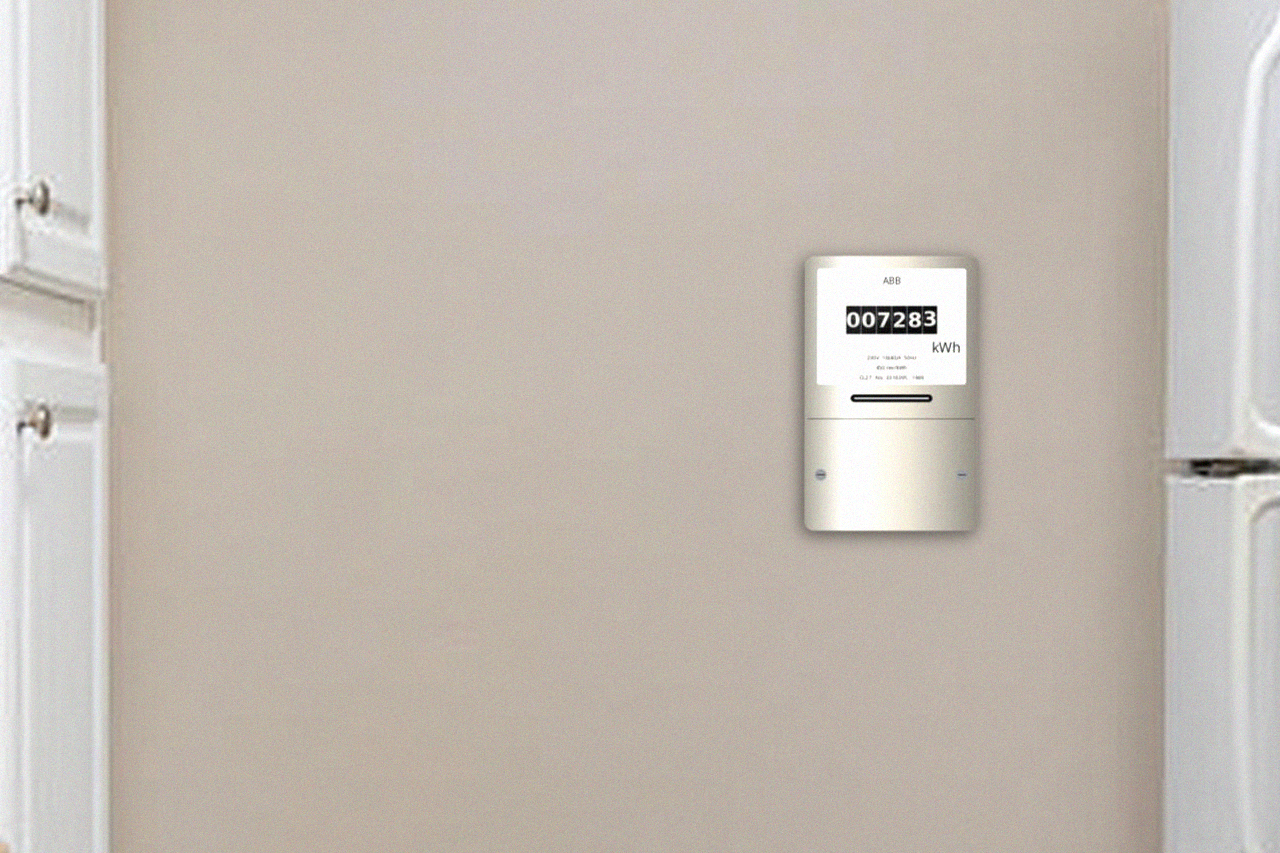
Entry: 7283kWh
